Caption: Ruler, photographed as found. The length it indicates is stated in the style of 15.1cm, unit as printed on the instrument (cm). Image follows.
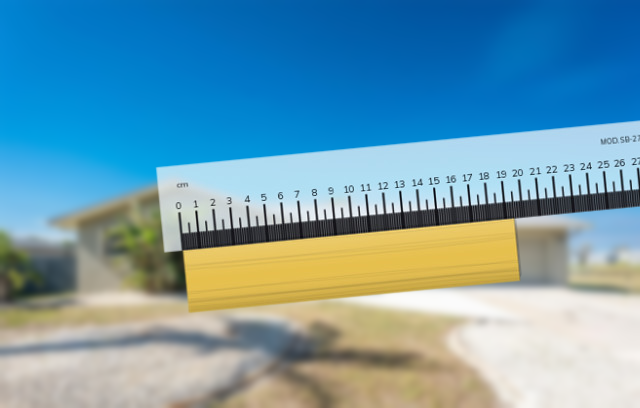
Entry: 19.5cm
